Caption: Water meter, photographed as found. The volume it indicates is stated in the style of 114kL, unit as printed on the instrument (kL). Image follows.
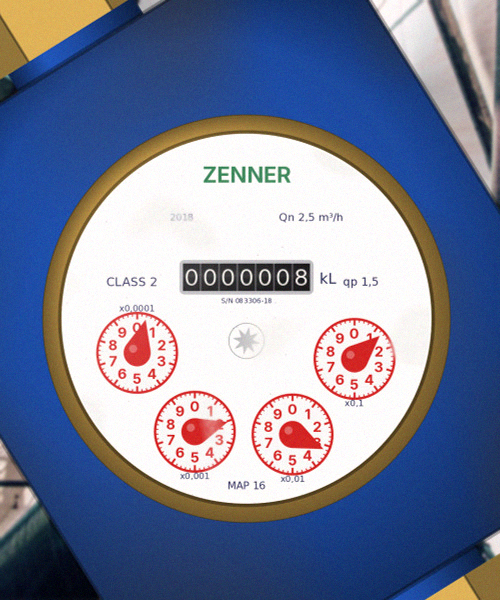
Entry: 8.1320kL
